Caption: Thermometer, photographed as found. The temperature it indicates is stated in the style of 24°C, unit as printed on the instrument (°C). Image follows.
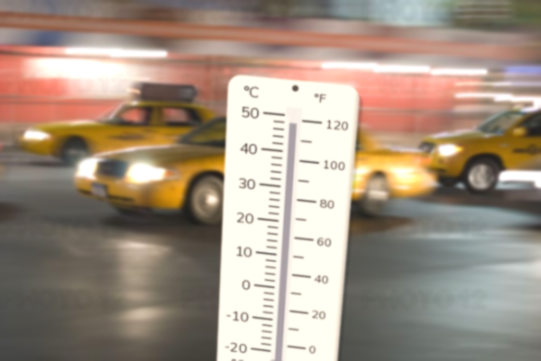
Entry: 48°C
